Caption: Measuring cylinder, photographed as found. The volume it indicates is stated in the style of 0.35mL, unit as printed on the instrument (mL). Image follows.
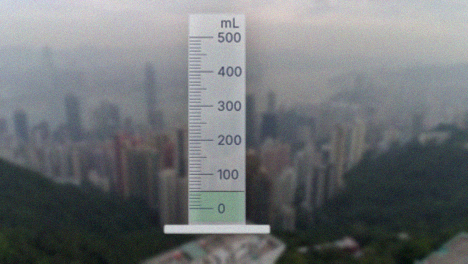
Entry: 50mL
